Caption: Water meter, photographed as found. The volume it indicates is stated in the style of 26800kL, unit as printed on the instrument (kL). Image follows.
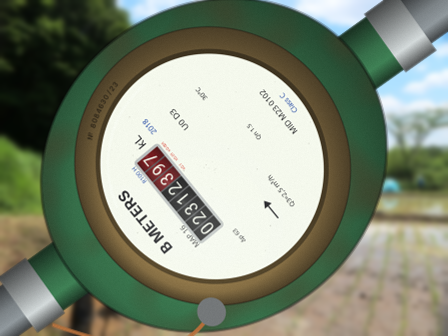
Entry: 2312.397kL
